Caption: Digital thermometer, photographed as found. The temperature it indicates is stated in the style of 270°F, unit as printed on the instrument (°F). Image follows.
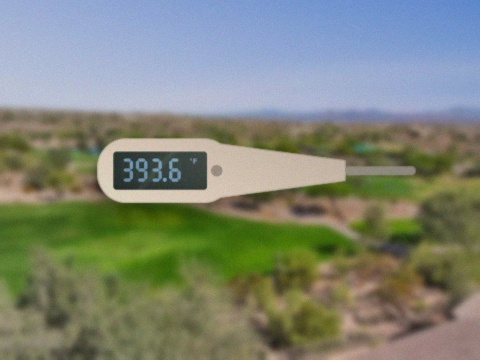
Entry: 393.6°F
